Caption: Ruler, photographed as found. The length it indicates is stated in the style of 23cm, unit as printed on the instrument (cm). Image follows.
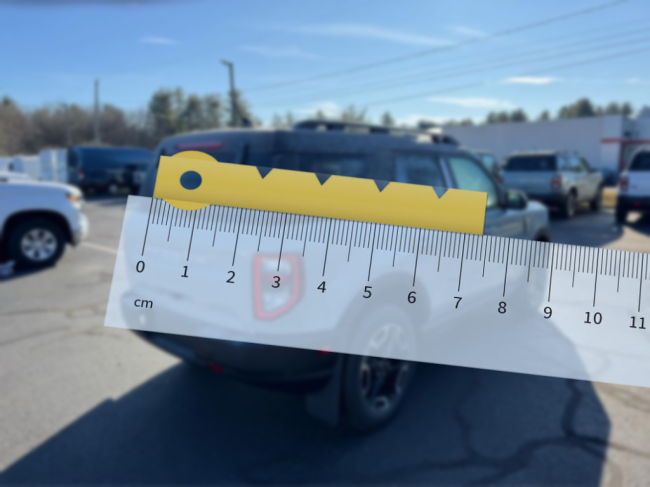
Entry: 7.4cm
